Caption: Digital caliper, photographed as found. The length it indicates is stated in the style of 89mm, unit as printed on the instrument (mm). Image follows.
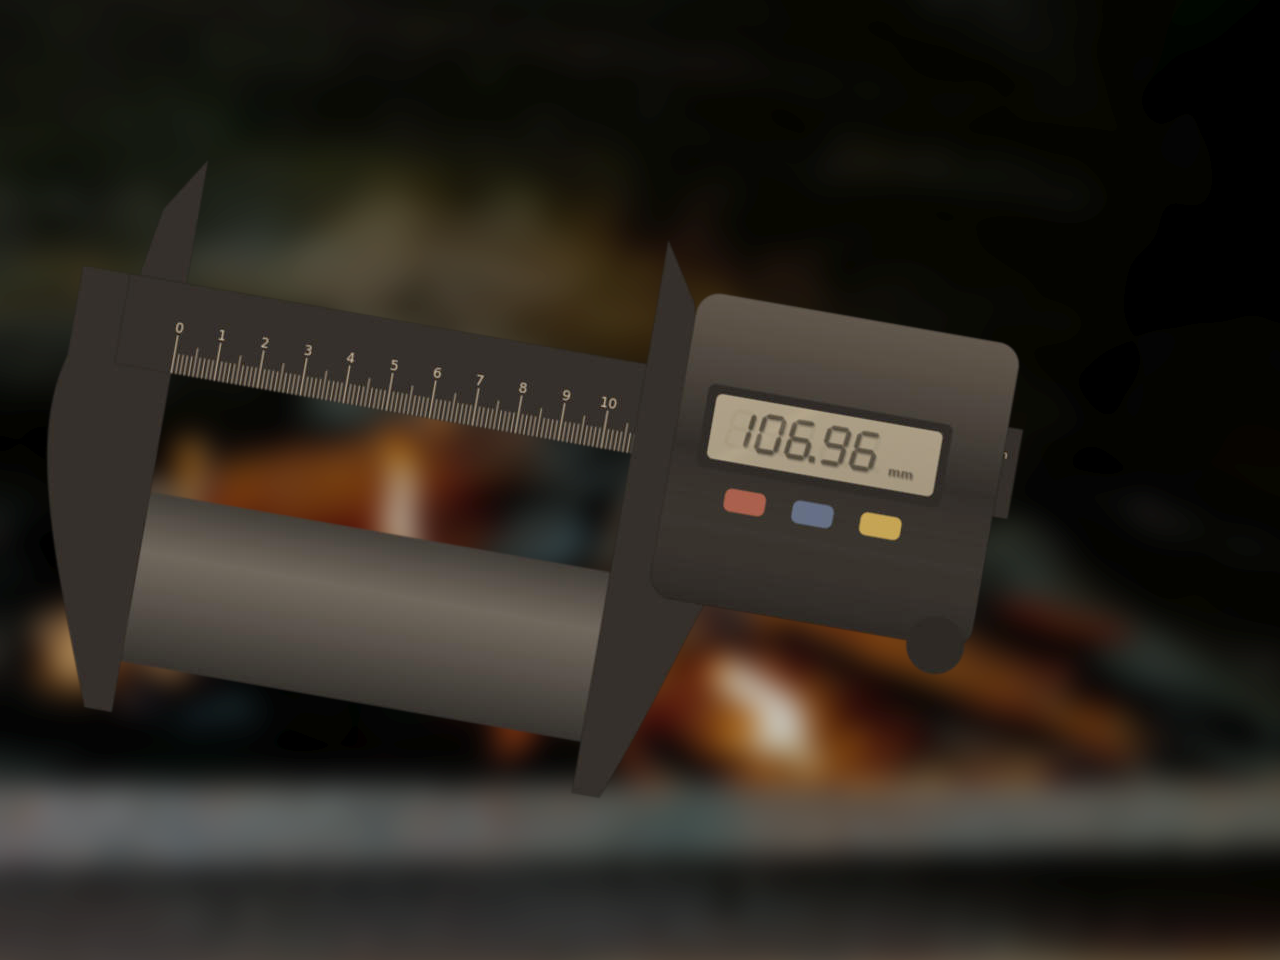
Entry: 106.96mm
